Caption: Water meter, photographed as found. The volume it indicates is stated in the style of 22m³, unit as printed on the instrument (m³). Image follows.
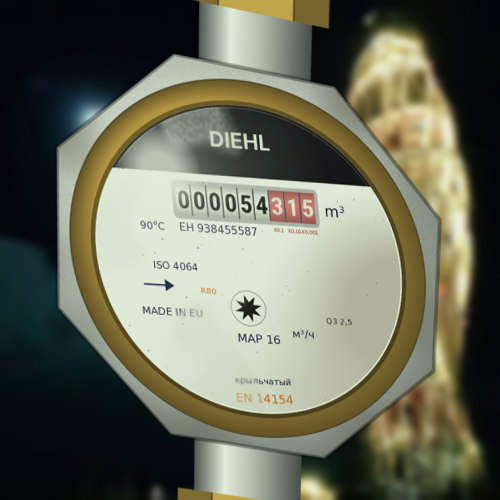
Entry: 54.315m³
